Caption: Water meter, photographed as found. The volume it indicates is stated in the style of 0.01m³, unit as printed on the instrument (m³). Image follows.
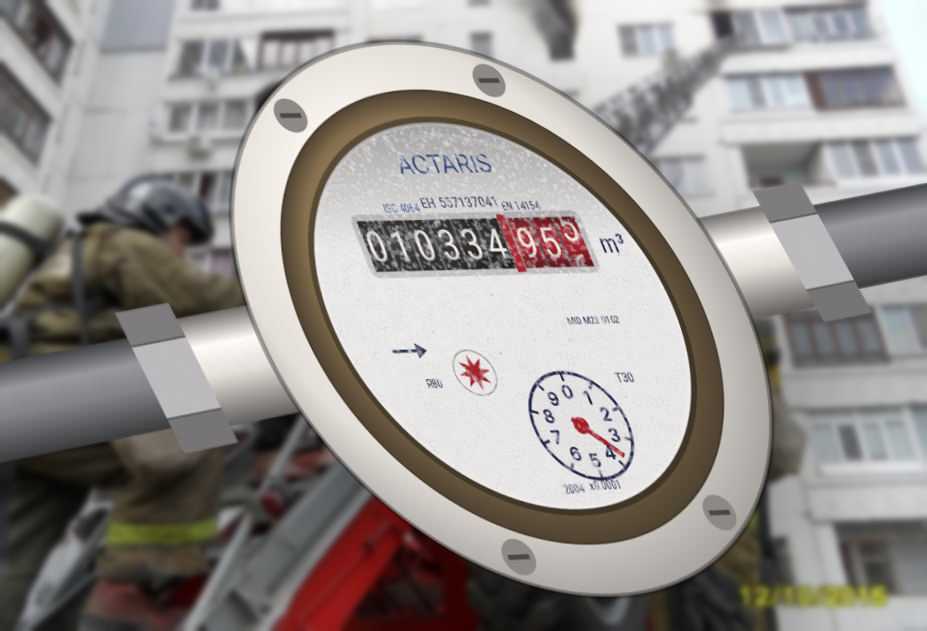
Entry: 10334.9553m³
